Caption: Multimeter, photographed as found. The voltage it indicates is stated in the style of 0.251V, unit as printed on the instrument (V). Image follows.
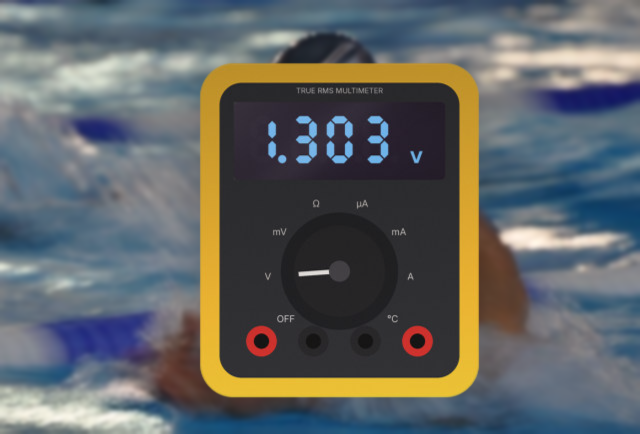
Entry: 1.303V
